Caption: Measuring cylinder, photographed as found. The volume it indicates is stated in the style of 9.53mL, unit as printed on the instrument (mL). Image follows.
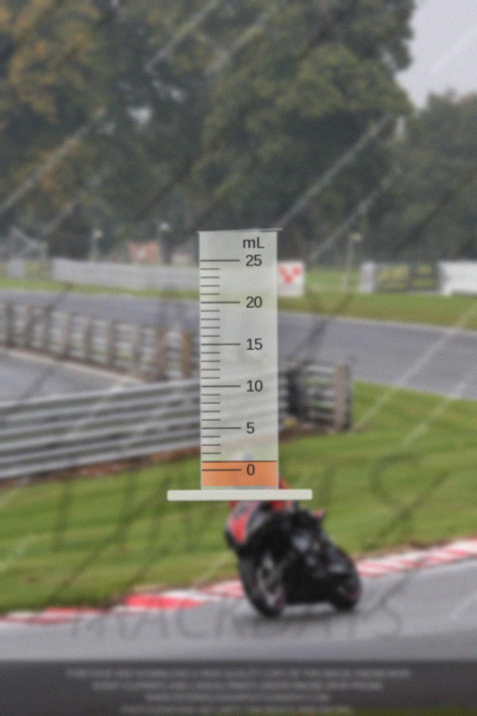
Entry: 1mL
